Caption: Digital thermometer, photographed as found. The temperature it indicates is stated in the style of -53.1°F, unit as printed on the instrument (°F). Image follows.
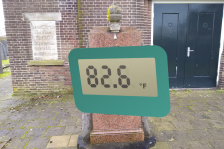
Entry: 82.6°F
